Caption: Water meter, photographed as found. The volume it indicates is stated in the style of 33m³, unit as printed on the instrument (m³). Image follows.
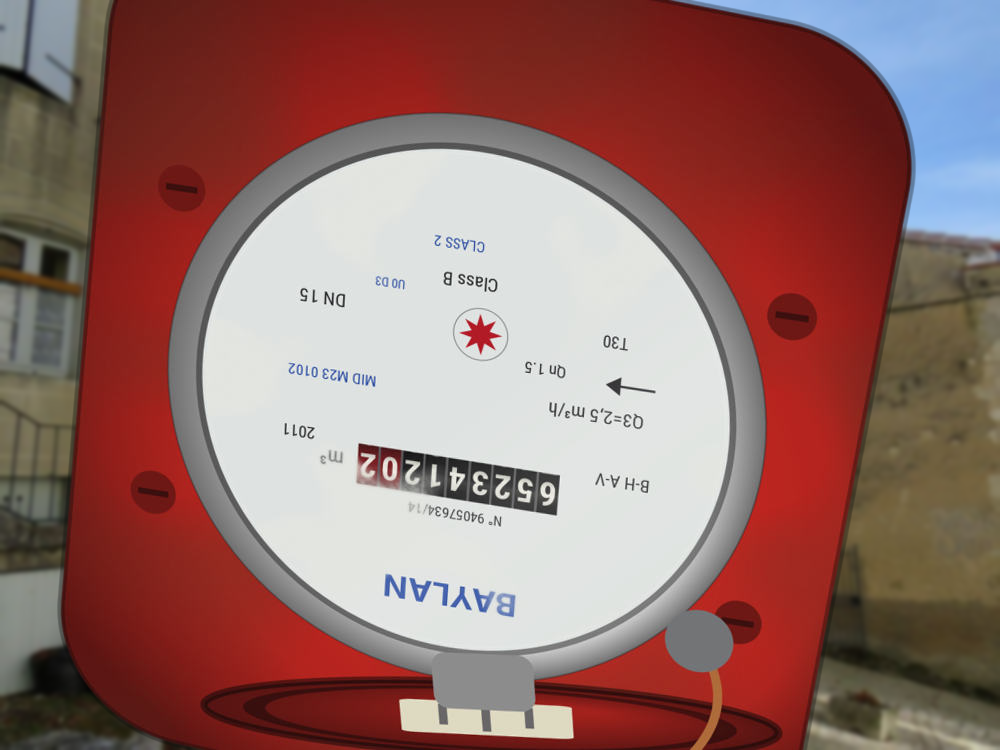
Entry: 6523412.02m³
